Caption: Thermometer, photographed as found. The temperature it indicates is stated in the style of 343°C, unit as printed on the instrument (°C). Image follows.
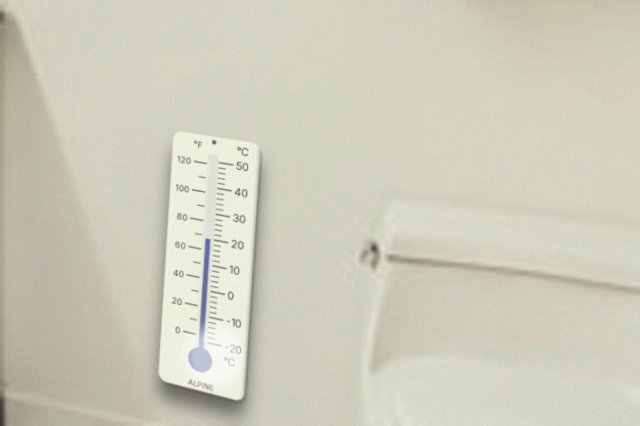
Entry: 20°C
